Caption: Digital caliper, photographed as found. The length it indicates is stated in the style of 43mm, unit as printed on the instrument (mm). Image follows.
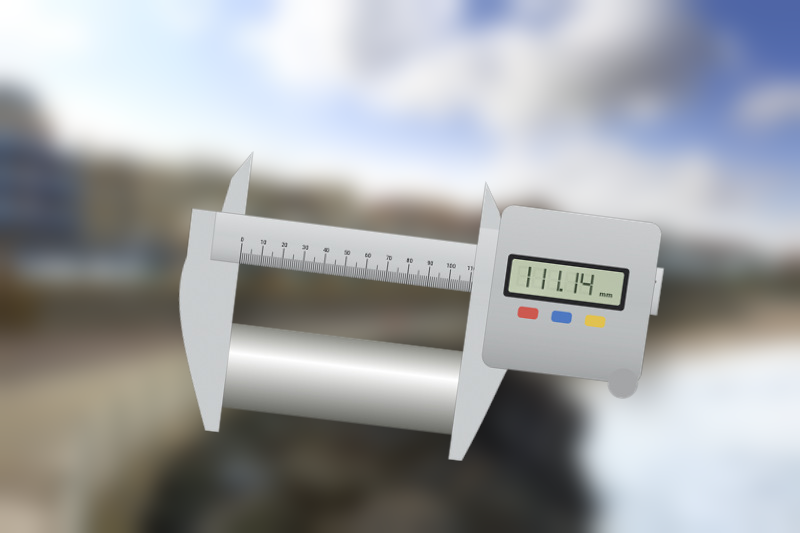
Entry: 111.14mm
